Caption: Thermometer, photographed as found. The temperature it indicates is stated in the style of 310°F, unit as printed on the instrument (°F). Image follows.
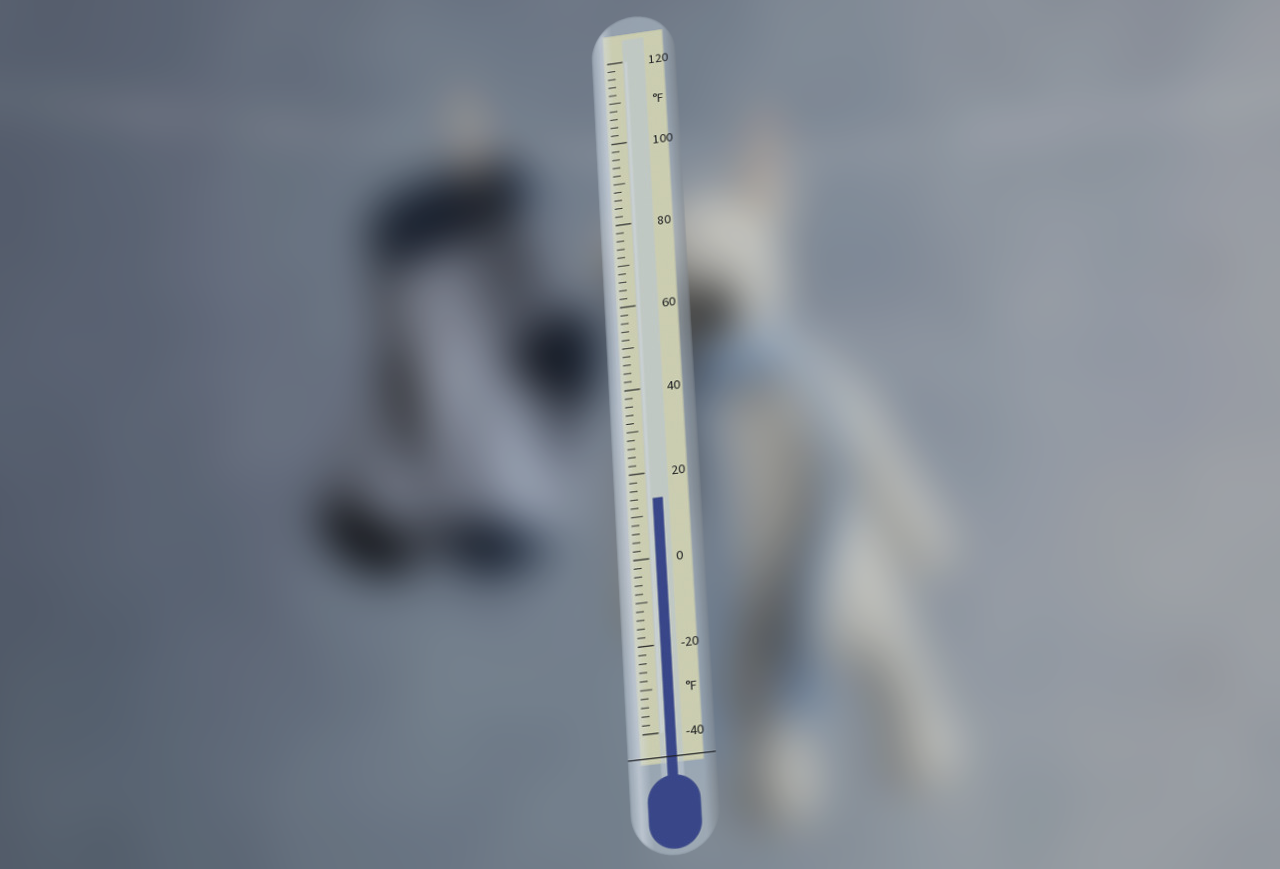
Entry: 14°F
